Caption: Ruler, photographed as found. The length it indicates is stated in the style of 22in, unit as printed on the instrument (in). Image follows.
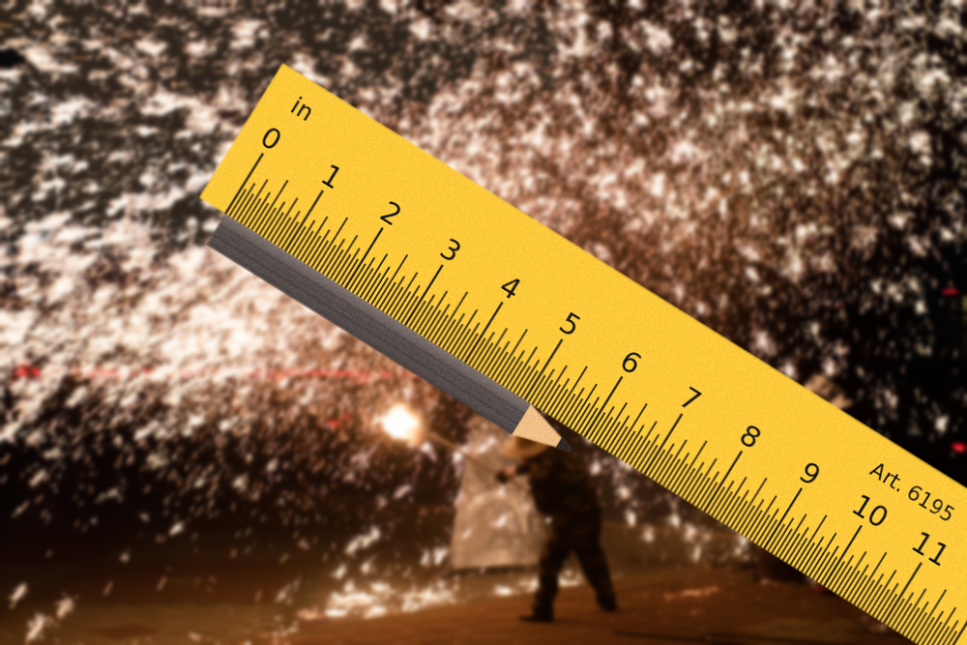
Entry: 5.9375in
